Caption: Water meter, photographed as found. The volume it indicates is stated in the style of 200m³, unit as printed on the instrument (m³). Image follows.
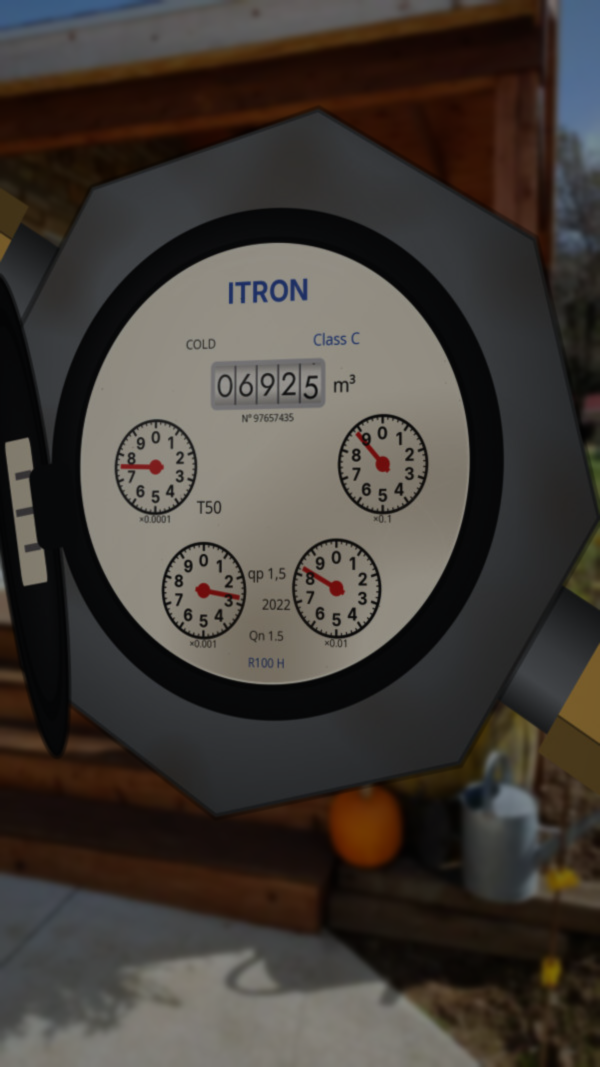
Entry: 6924.8827m³
